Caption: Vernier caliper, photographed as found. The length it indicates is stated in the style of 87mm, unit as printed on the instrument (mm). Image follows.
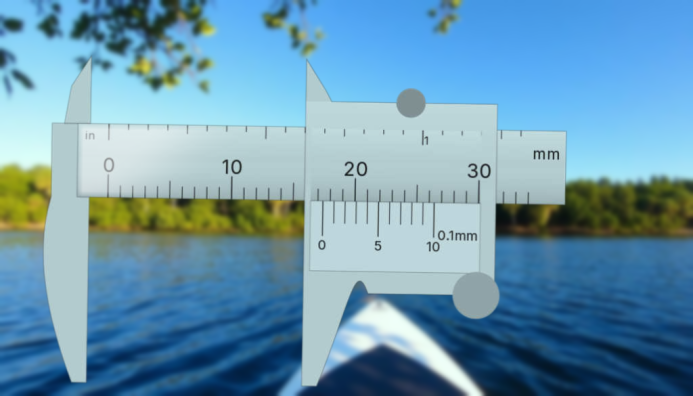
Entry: 17.4mm
